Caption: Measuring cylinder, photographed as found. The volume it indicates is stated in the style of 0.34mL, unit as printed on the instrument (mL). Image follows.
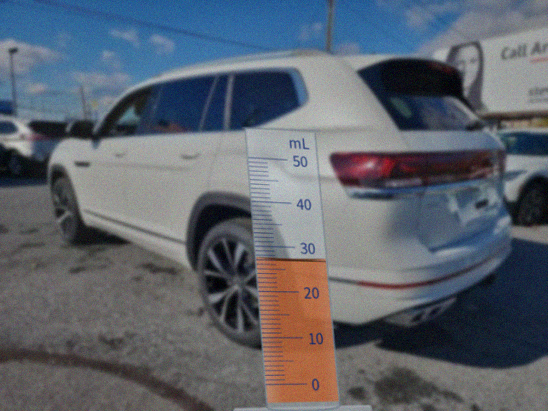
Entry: 27mL
